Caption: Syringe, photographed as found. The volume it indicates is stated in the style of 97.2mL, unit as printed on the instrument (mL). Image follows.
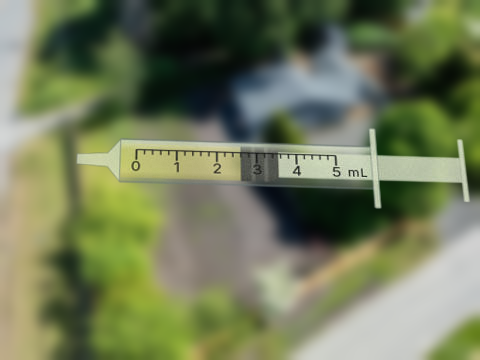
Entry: 2.6mL
